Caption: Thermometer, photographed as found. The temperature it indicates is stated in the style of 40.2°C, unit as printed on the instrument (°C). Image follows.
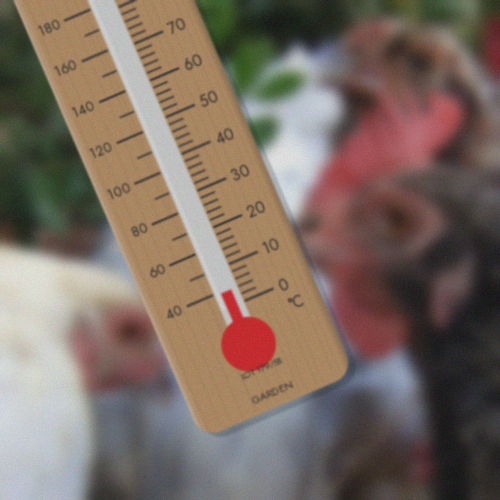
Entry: 4°C
